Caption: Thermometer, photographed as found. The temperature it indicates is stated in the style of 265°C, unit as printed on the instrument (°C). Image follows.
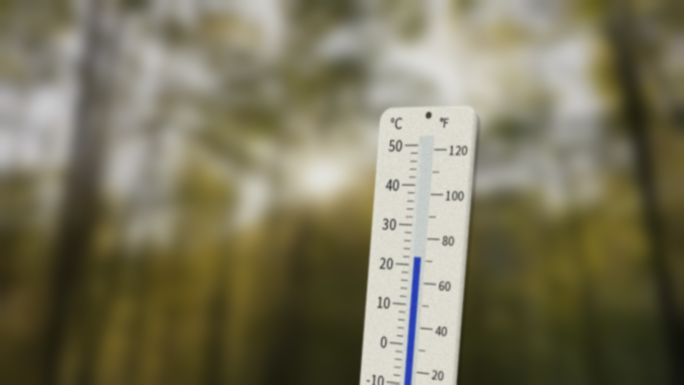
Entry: 22°C
